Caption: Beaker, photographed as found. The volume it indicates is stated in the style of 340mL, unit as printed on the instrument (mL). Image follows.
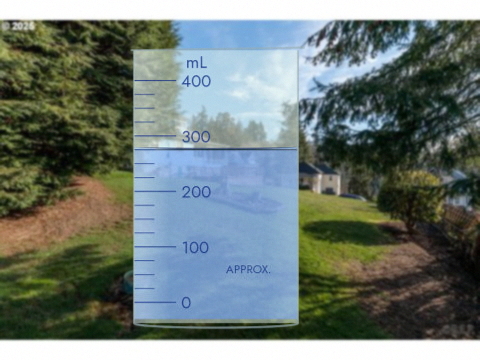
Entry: 275mL
